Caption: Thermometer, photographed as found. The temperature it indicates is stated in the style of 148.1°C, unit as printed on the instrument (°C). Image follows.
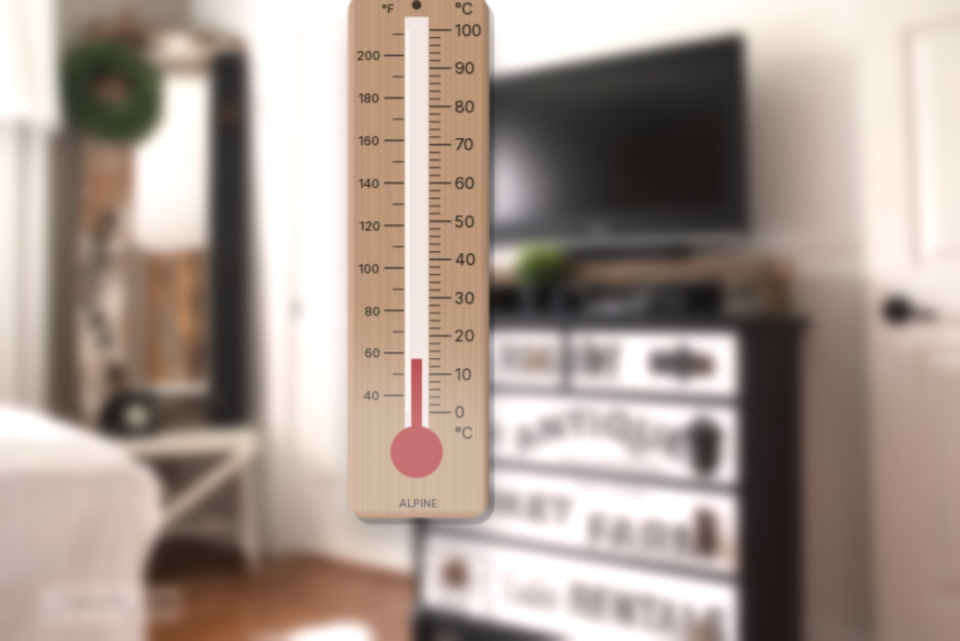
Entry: 14°C
